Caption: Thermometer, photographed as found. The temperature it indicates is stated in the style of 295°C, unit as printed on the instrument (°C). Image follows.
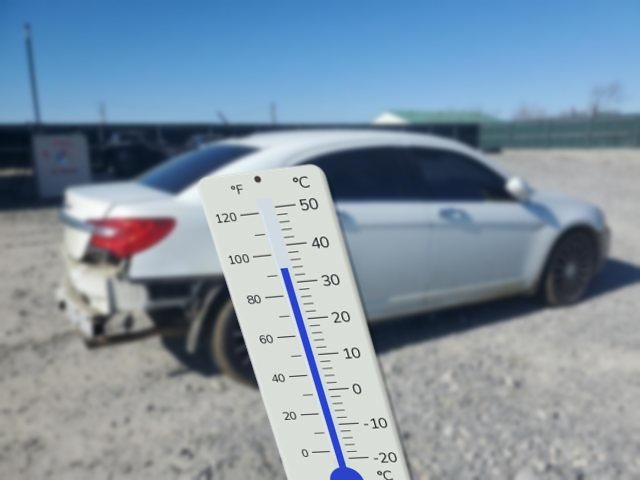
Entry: 34°C
